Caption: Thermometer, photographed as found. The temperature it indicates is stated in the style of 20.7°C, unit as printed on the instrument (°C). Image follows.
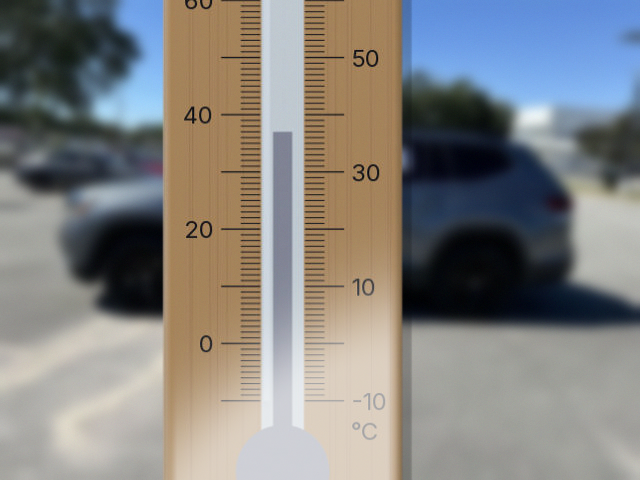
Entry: 37°C
